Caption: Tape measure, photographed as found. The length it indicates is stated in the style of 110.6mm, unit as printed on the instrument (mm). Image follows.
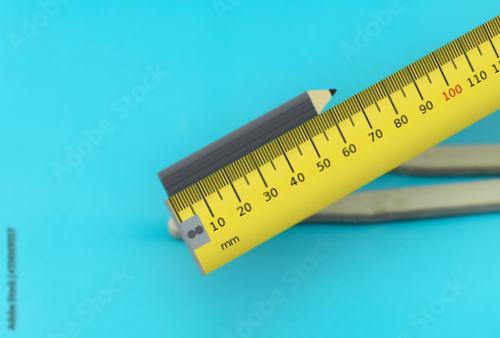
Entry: 65mm
